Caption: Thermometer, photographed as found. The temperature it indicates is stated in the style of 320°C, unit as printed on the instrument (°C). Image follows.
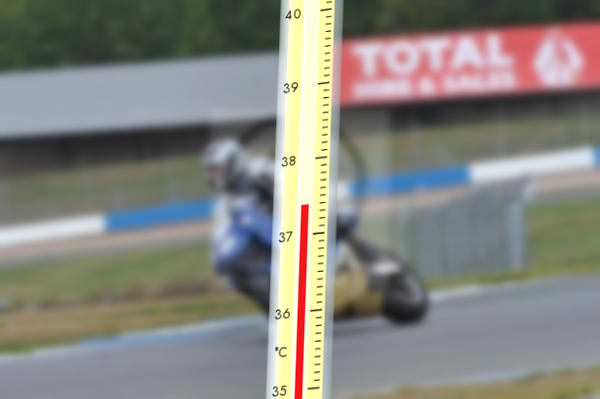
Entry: 37.4°C
